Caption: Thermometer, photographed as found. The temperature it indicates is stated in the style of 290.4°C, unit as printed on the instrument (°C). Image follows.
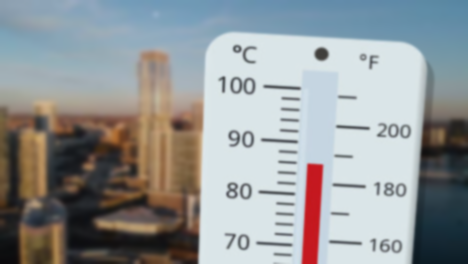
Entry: 86°C
